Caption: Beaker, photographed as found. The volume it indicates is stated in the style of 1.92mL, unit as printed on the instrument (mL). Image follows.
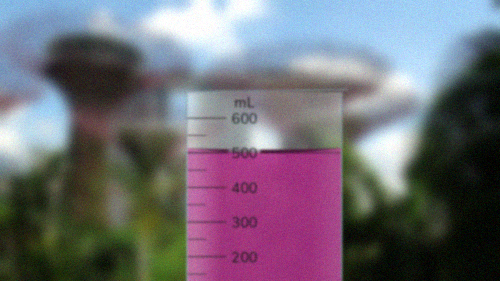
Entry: 500mL
